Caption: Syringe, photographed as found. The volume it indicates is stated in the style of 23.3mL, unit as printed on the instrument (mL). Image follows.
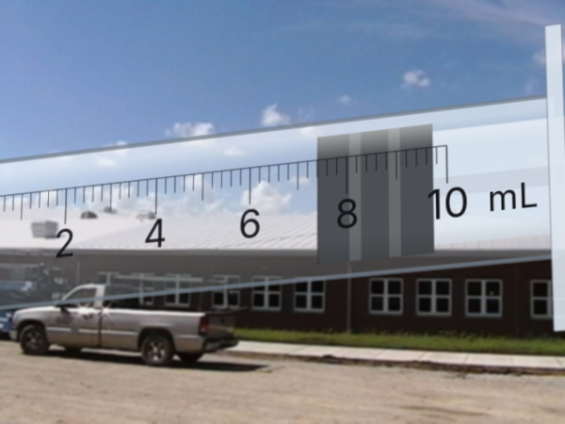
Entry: 7.4mL
